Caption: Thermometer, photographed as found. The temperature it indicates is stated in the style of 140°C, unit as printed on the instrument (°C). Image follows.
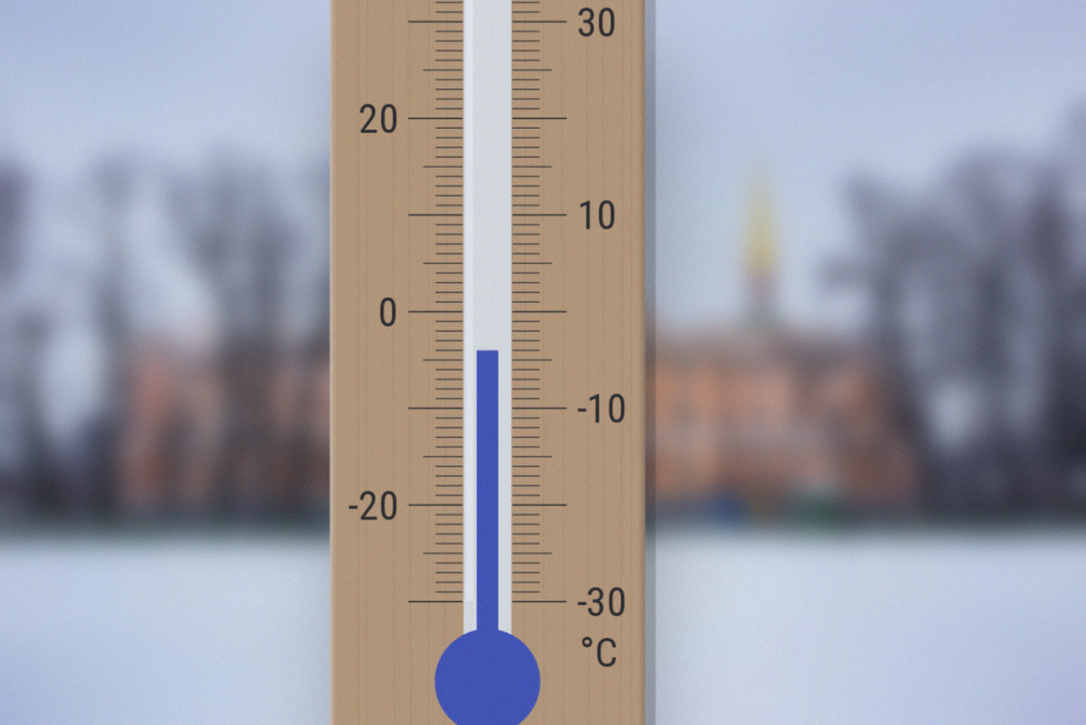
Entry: -4°C
